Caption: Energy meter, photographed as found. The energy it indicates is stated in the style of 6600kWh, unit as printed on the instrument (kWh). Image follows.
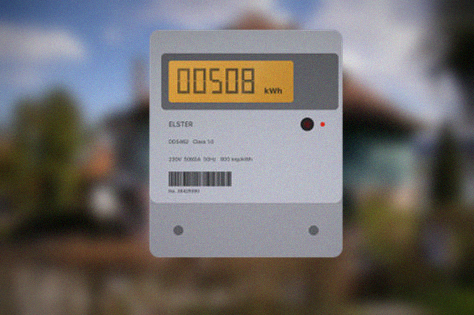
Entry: 508kWh
